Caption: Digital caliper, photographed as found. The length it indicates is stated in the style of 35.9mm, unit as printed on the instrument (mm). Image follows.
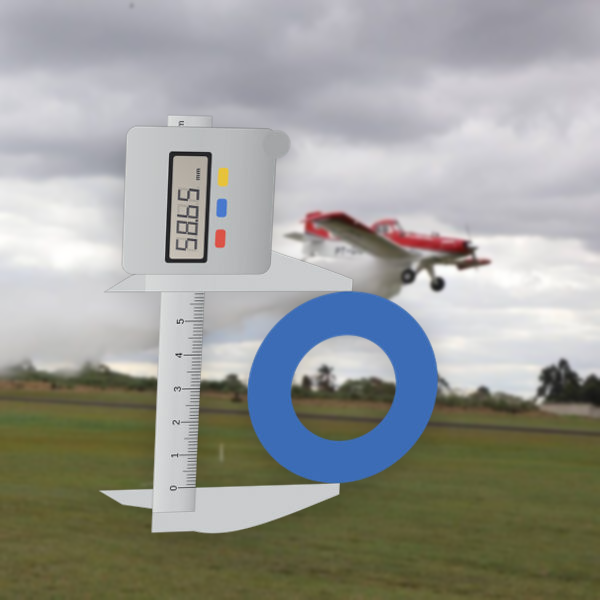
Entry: 58.65mm
